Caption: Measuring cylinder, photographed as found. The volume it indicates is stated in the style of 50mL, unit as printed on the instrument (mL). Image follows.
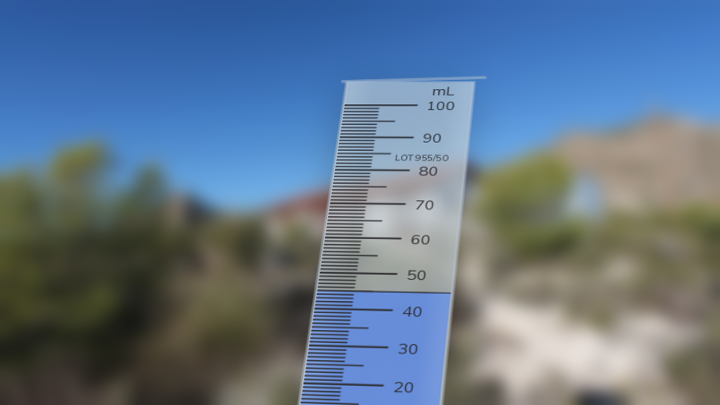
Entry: 45mL
